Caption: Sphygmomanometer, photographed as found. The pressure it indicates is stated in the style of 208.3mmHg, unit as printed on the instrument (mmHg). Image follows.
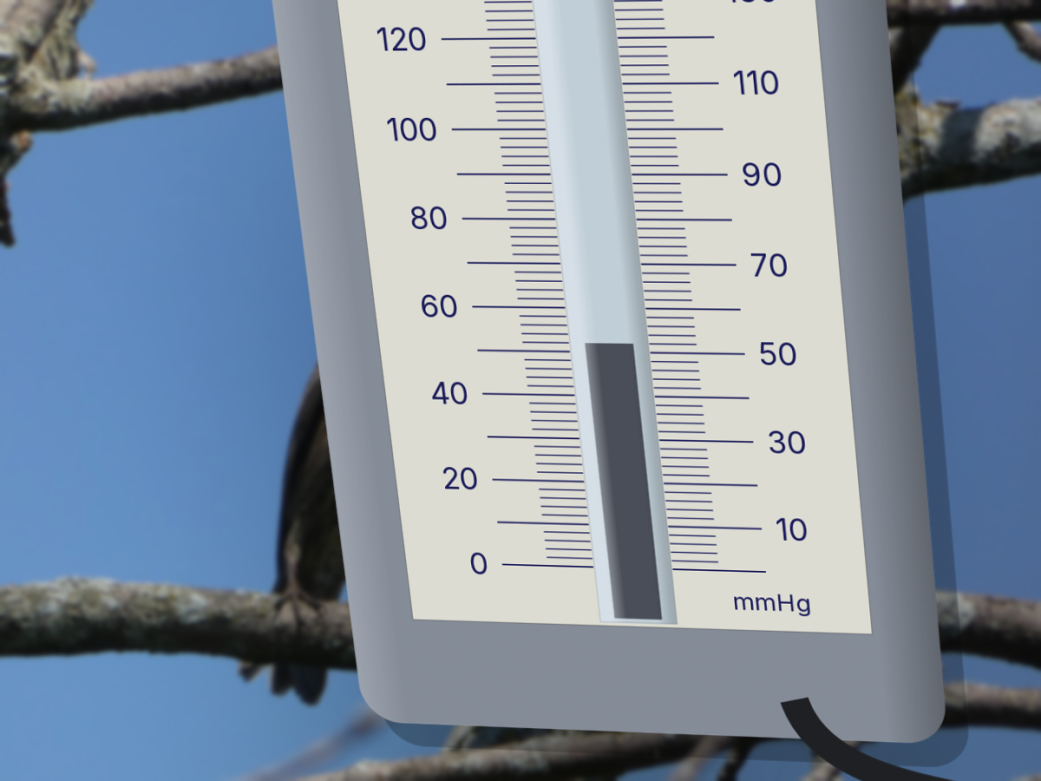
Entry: 52mmHg
